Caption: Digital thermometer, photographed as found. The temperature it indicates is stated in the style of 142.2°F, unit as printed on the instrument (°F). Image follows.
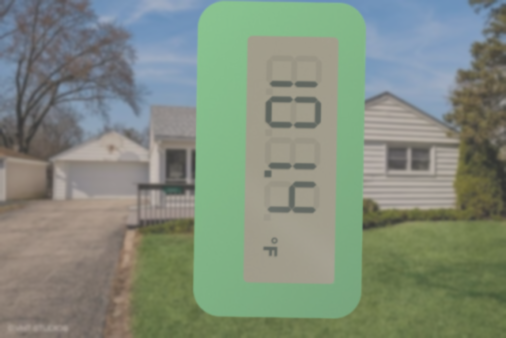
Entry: 101.4°F
